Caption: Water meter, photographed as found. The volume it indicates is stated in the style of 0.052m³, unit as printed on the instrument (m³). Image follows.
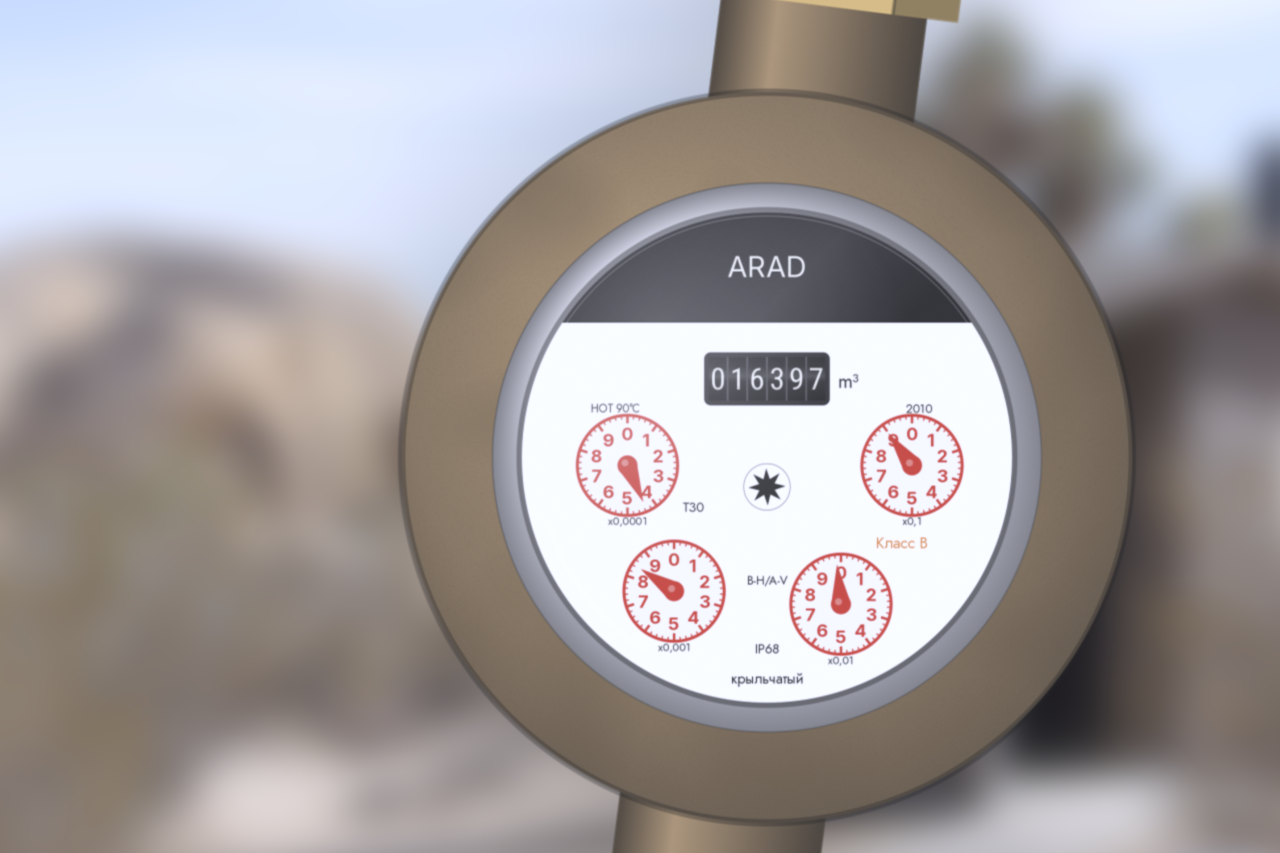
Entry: 16397.8984m³
